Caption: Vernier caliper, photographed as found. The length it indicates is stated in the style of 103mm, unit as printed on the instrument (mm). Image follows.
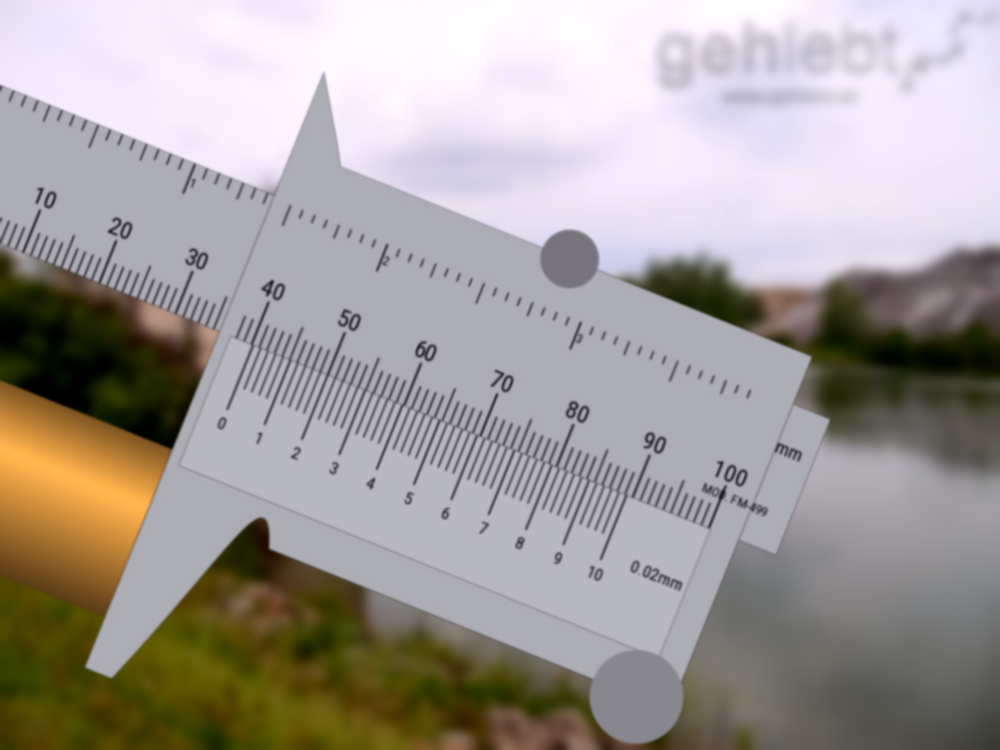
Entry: 40.2mm
